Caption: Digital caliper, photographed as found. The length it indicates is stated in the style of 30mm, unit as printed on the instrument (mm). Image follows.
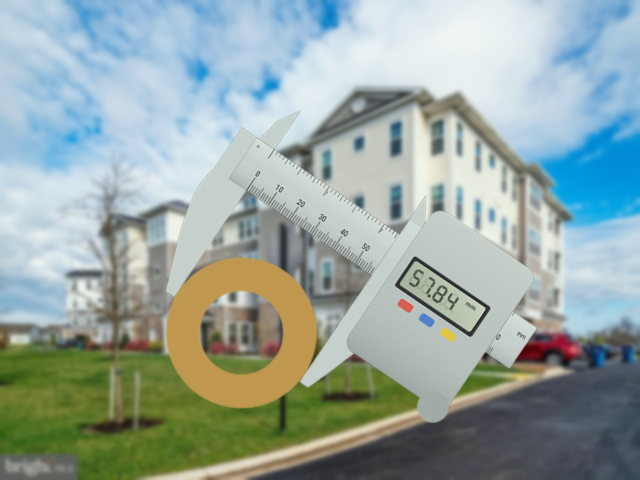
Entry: 57.84mm
